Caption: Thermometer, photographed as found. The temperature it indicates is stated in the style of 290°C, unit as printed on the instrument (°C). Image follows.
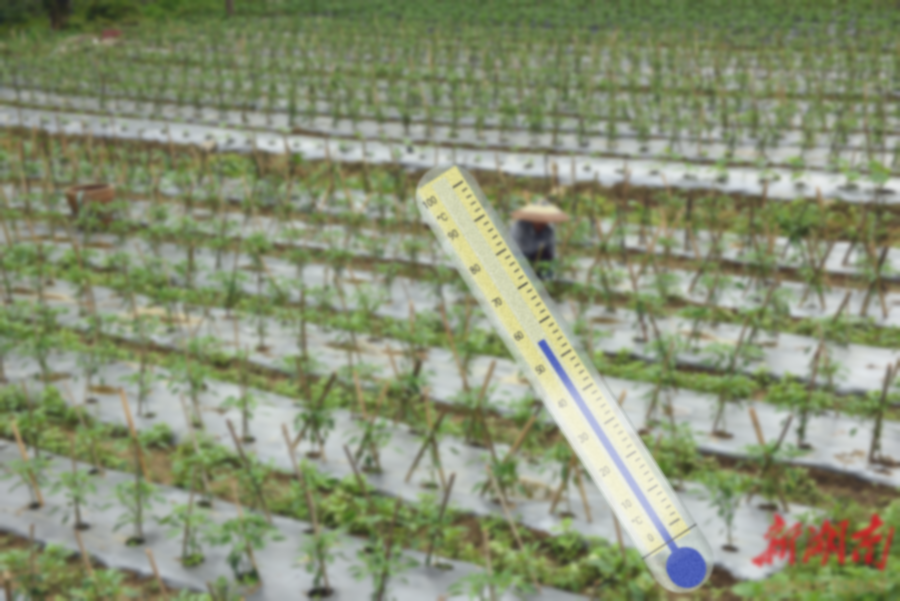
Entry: 56°C
